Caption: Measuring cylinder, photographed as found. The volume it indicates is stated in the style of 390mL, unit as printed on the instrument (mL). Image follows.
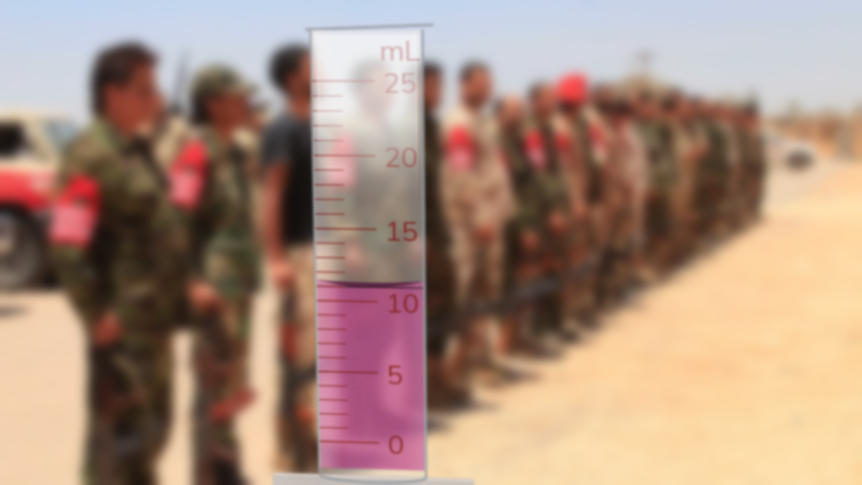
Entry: 11mL
